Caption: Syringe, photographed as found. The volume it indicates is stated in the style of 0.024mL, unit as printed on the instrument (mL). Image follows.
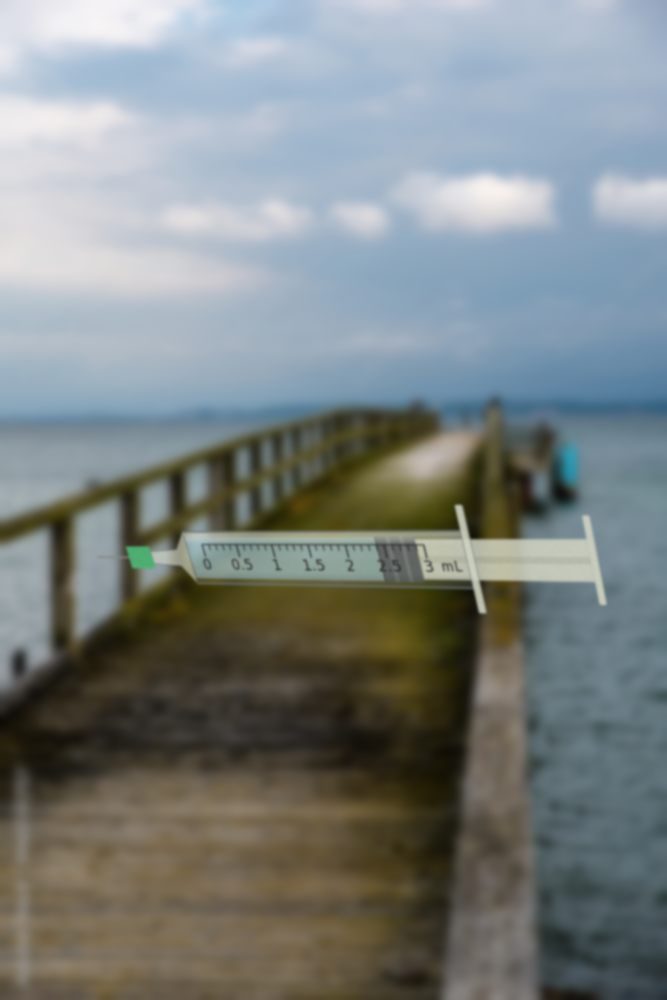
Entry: 2.4mL
